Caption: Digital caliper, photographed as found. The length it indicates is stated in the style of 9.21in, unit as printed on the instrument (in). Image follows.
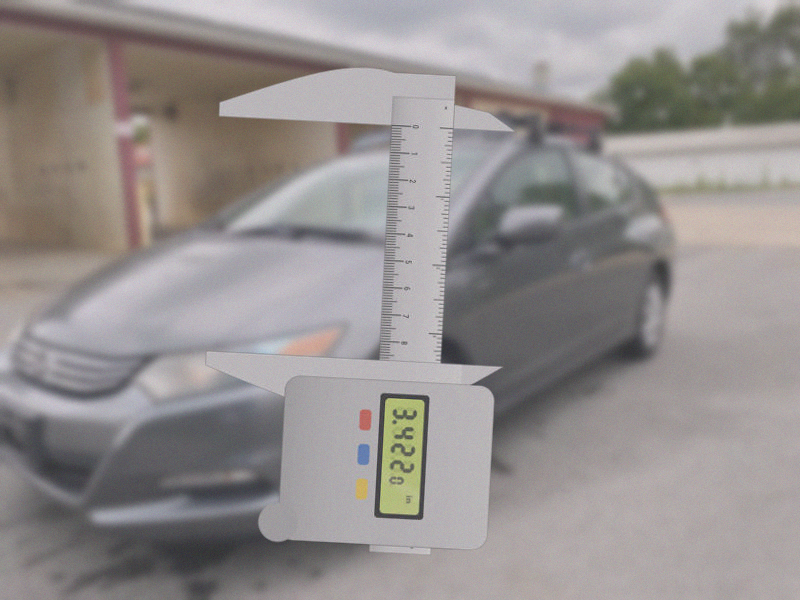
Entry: 3.4220in
